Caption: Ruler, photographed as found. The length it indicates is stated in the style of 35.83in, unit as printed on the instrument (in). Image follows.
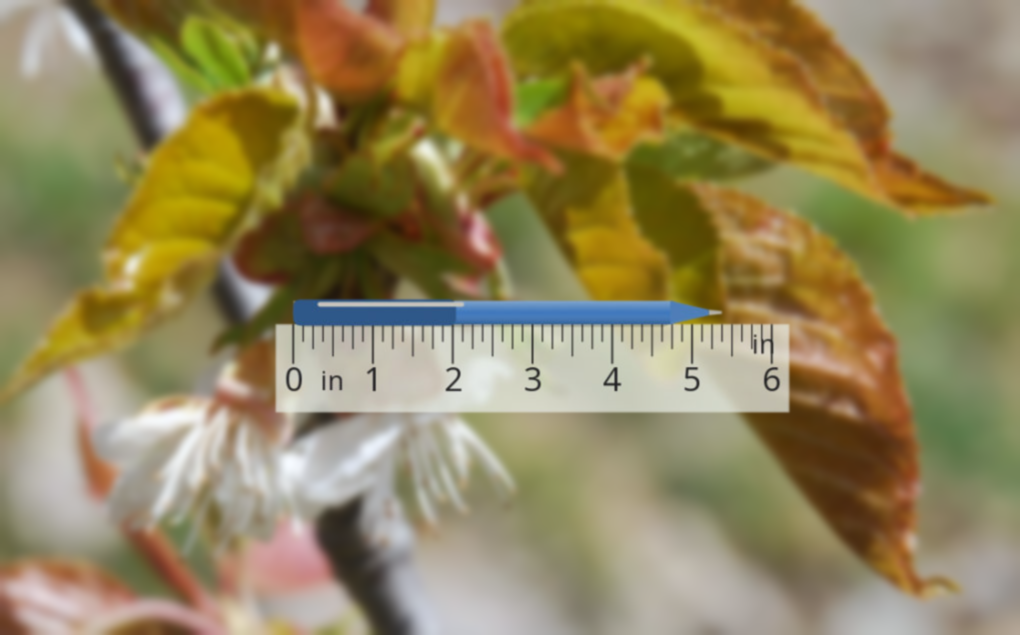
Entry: 5.375in
